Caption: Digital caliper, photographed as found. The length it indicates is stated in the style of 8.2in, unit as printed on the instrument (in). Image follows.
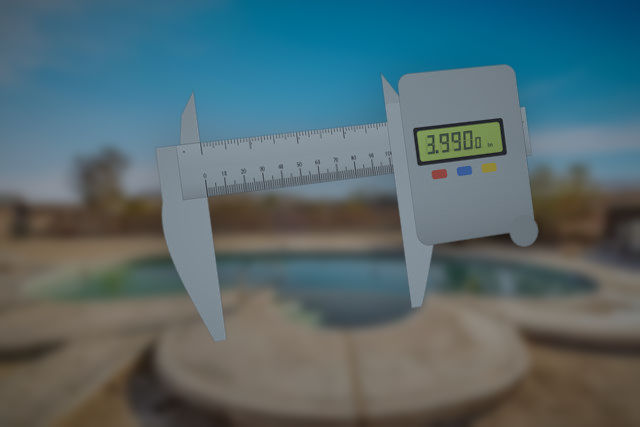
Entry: 3.9900in
